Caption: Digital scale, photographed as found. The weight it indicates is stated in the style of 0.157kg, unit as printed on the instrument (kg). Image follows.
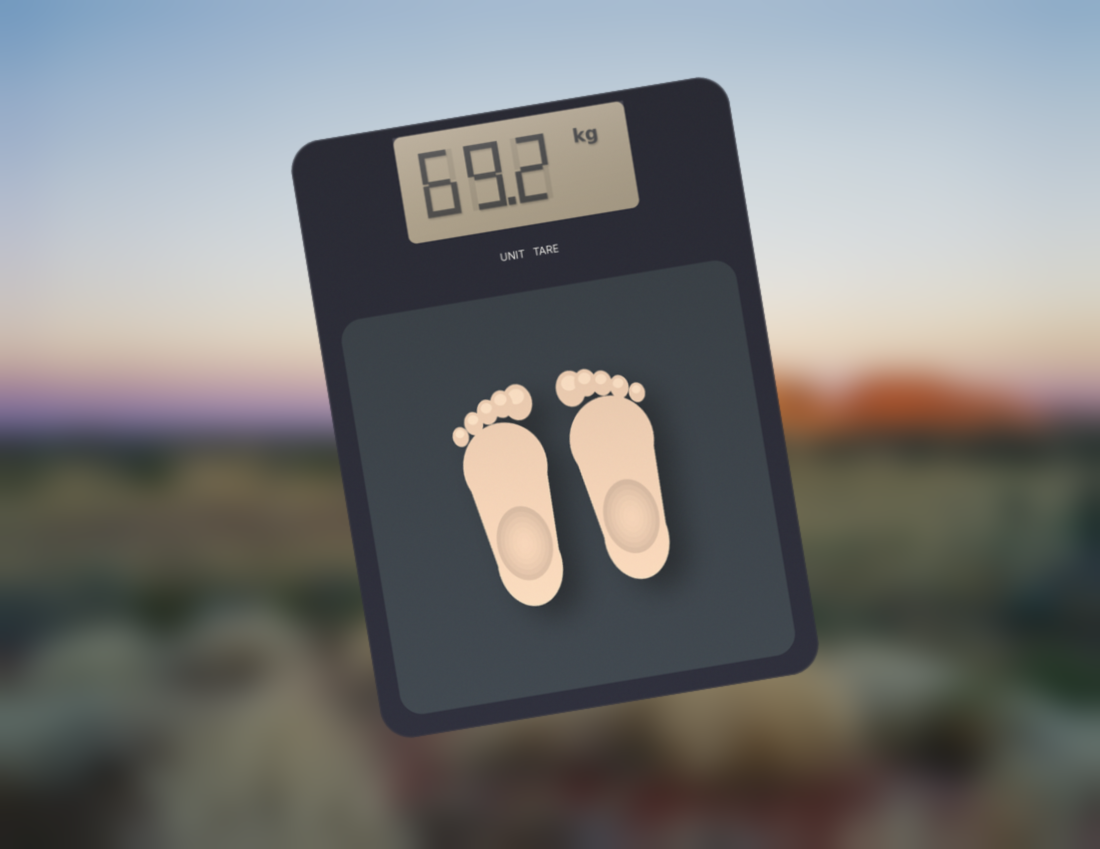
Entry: 69.2kg
